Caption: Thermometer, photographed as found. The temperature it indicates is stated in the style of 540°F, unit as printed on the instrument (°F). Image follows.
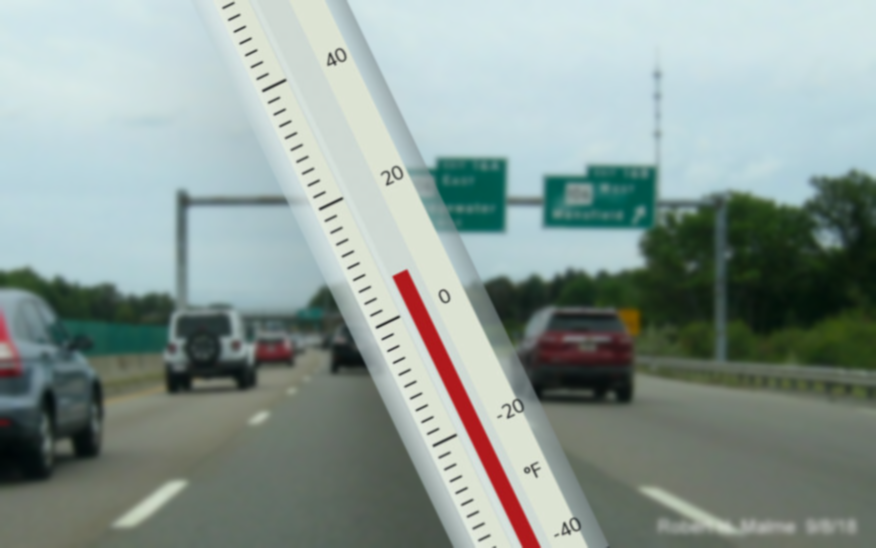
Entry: 6°F
